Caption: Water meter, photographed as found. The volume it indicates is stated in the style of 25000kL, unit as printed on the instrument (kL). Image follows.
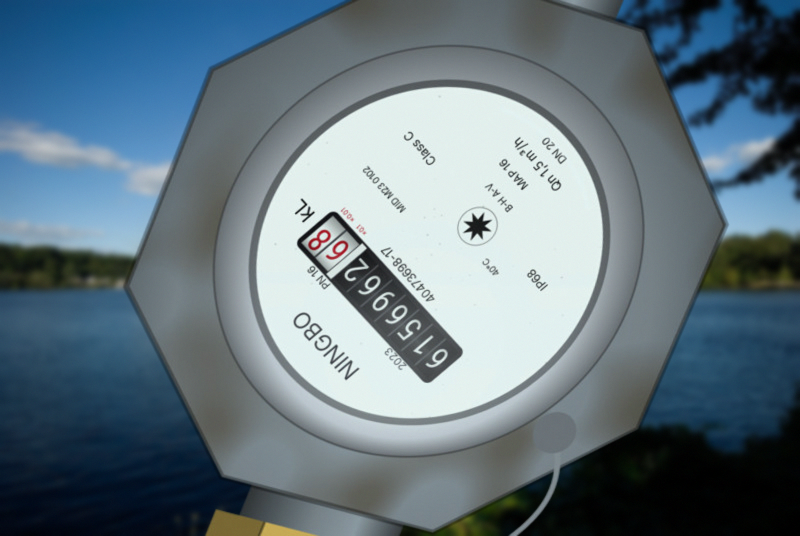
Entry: 6156962.68kL
